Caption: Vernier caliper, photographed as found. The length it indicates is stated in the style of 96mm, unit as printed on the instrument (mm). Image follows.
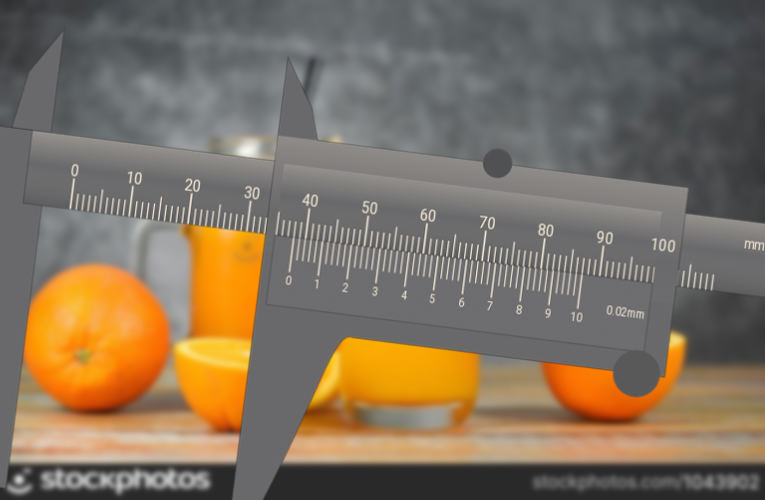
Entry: 38.0mm
